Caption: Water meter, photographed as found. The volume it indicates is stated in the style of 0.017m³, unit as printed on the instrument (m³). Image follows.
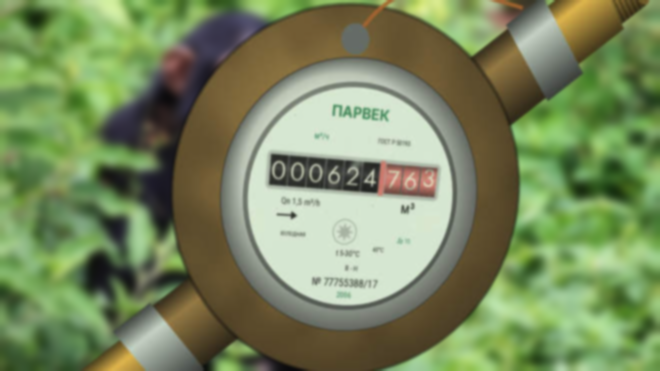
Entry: 624.763m³
